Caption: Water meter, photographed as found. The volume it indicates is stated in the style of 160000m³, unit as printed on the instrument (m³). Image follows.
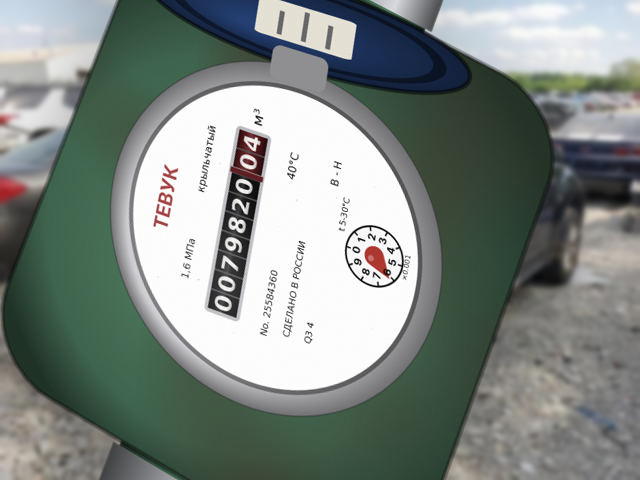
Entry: 79820.046m³
